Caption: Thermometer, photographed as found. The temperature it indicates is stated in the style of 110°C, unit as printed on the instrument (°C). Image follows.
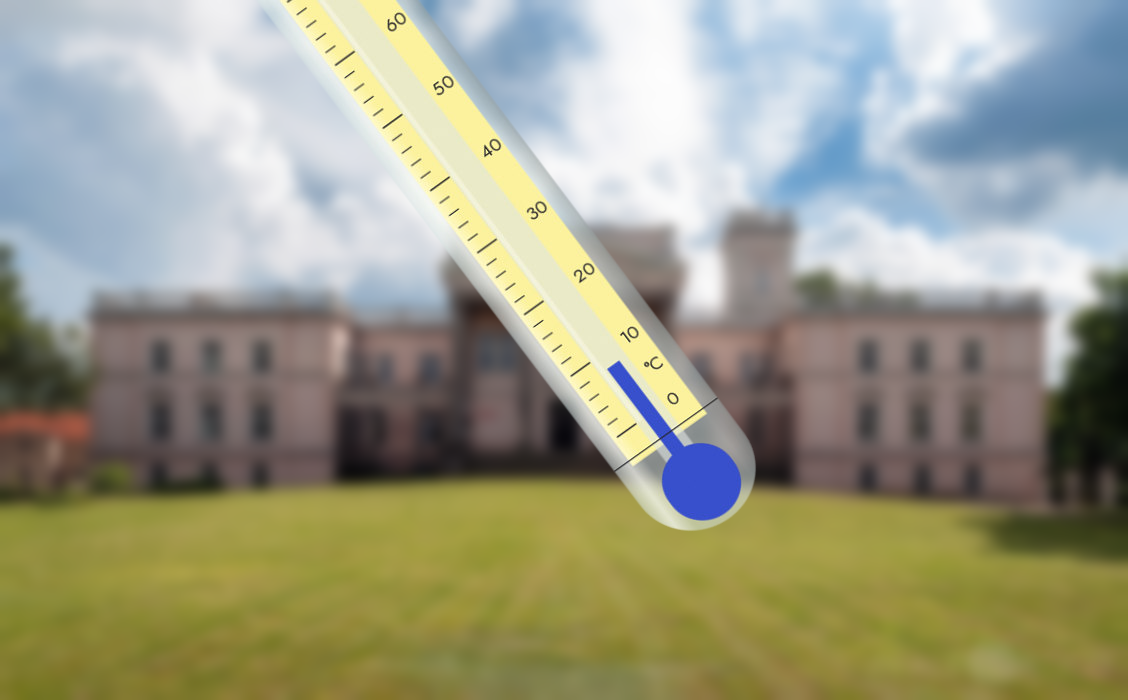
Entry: 8°C
